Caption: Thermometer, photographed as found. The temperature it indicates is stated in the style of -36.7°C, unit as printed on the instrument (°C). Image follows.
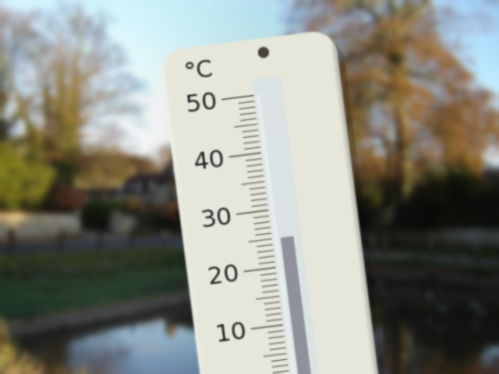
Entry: 25°C
